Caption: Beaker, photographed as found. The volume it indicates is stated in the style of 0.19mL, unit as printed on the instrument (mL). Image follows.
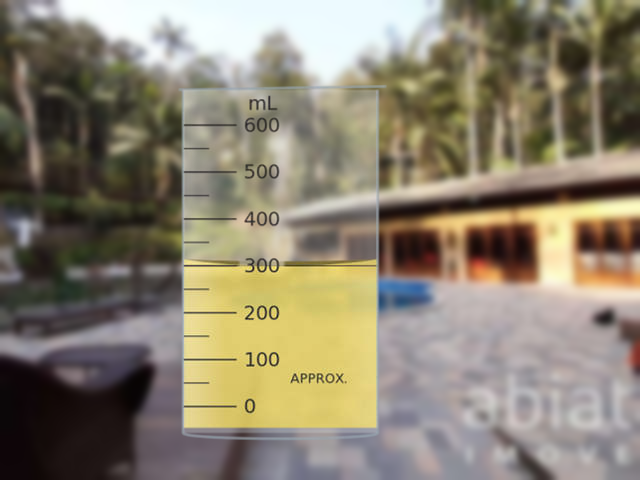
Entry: 300mL
